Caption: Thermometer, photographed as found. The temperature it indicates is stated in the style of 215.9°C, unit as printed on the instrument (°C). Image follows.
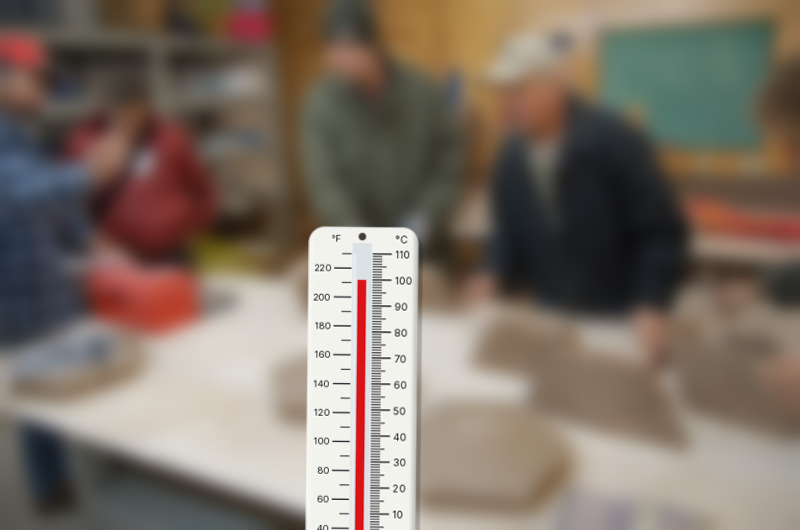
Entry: 100°C
